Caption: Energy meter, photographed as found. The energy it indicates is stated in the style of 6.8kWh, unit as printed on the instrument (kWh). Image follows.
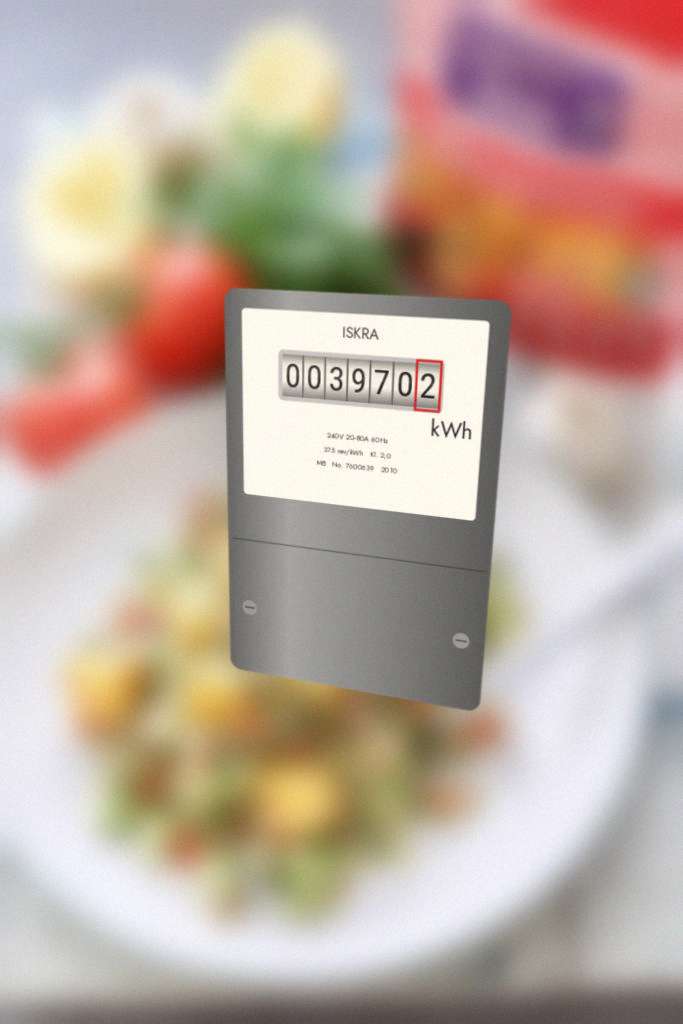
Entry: 3970.2kWh
